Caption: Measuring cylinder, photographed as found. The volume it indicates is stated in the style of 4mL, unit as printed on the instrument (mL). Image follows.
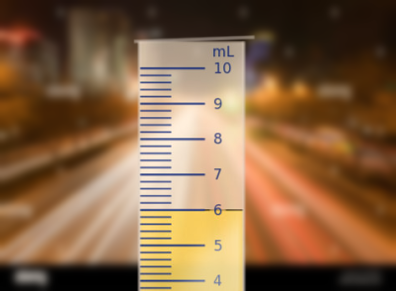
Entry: 6mL
